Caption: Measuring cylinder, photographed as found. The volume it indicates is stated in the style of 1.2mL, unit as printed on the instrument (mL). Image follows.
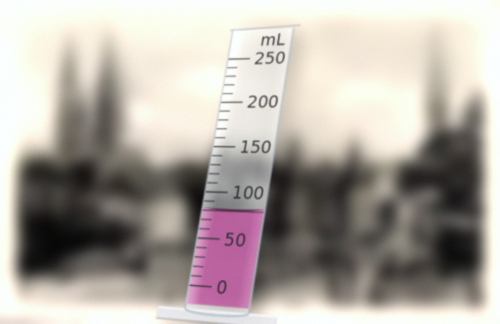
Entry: 80mL
